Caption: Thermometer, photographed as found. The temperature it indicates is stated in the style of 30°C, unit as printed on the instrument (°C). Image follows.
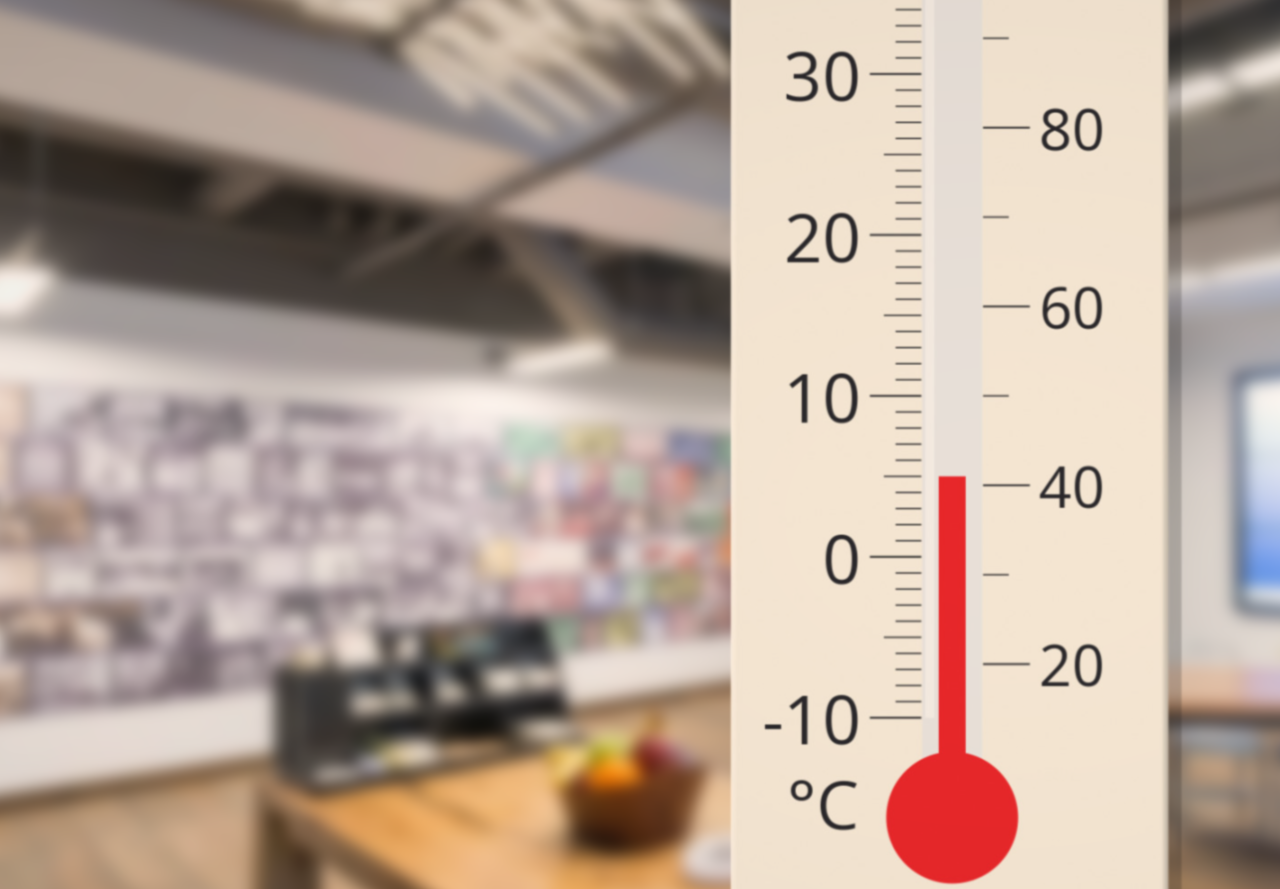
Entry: 5°C
